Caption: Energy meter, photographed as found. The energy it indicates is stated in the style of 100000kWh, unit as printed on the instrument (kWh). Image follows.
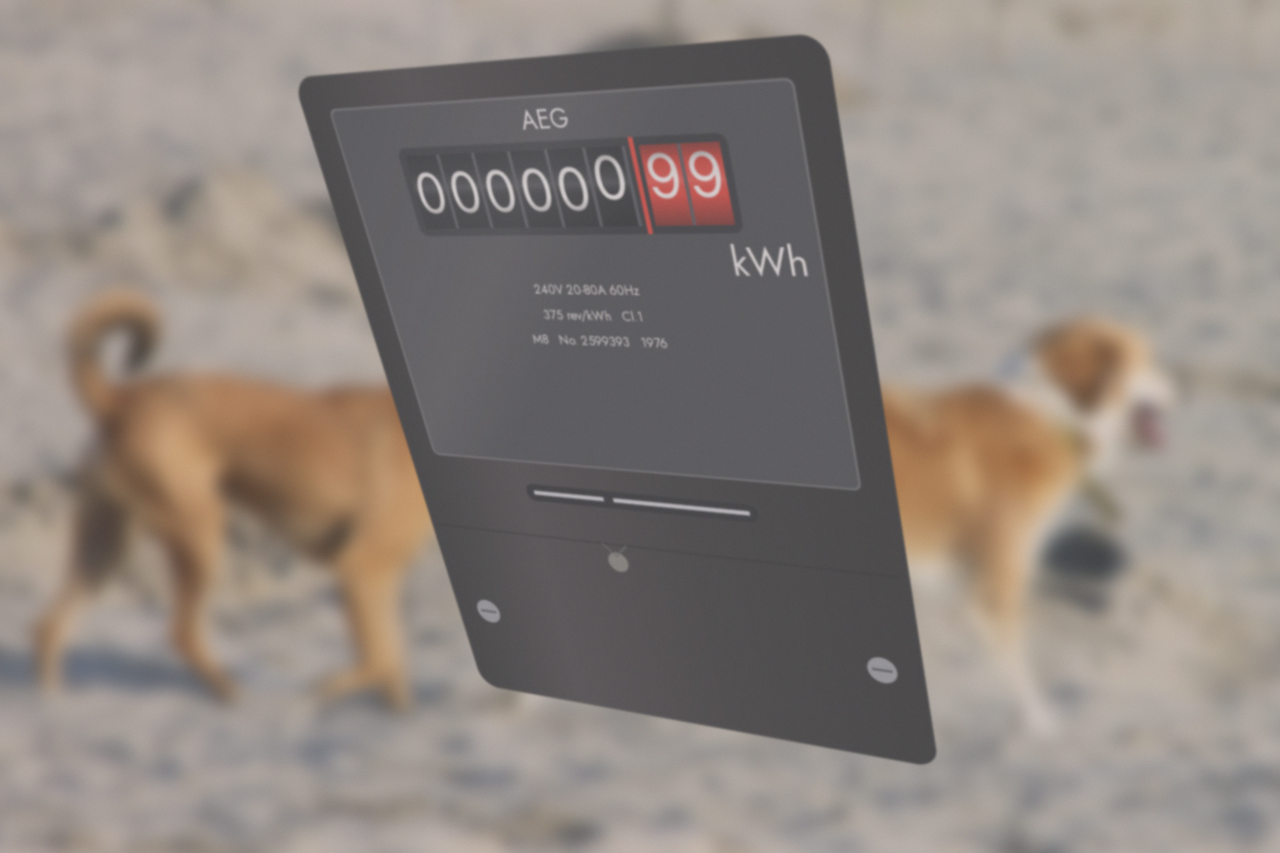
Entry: 0.99kWh
